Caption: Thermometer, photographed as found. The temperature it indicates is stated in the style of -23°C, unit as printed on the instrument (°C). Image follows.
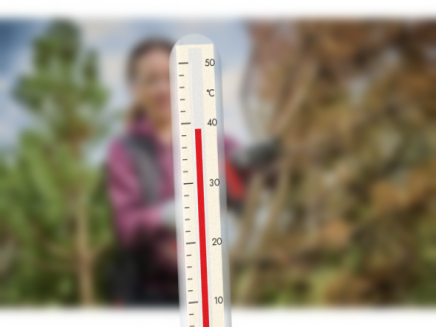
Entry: 39°C
